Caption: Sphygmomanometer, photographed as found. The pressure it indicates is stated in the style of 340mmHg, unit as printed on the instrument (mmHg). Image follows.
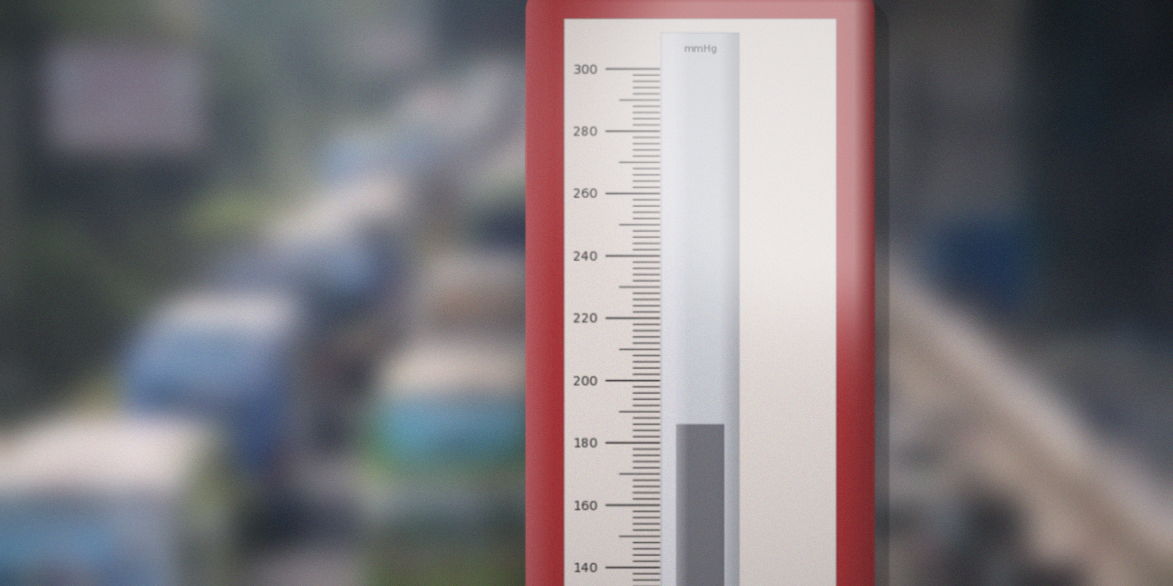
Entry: 186mmHg
